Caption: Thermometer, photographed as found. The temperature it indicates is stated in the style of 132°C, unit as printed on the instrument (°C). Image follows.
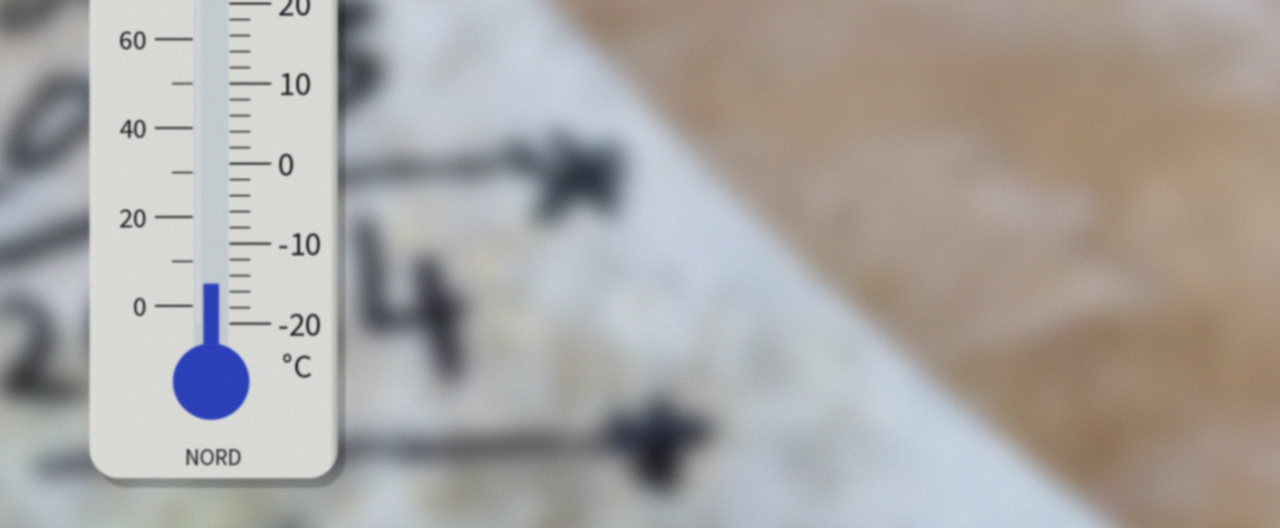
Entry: -15°C
